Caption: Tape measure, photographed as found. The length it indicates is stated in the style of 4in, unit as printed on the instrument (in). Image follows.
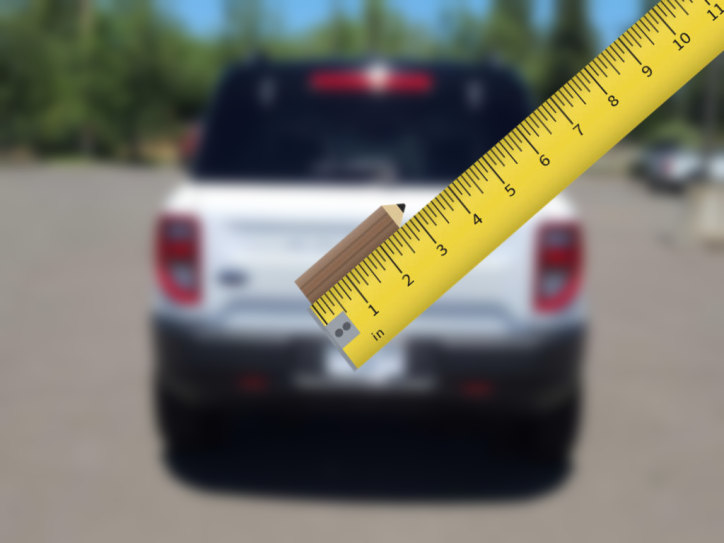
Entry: 3in
